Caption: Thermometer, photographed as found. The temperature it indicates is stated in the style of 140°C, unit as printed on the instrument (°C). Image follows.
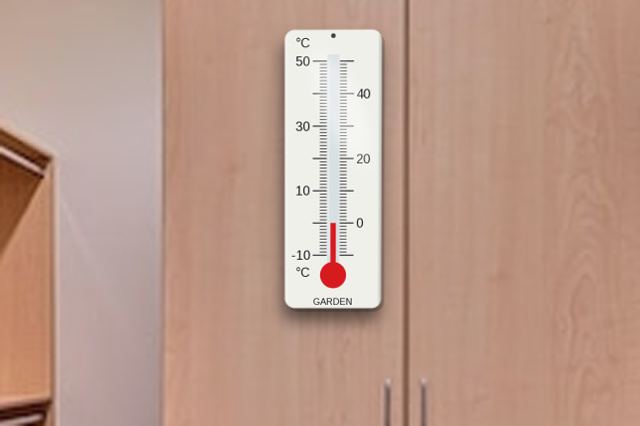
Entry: 0°C
